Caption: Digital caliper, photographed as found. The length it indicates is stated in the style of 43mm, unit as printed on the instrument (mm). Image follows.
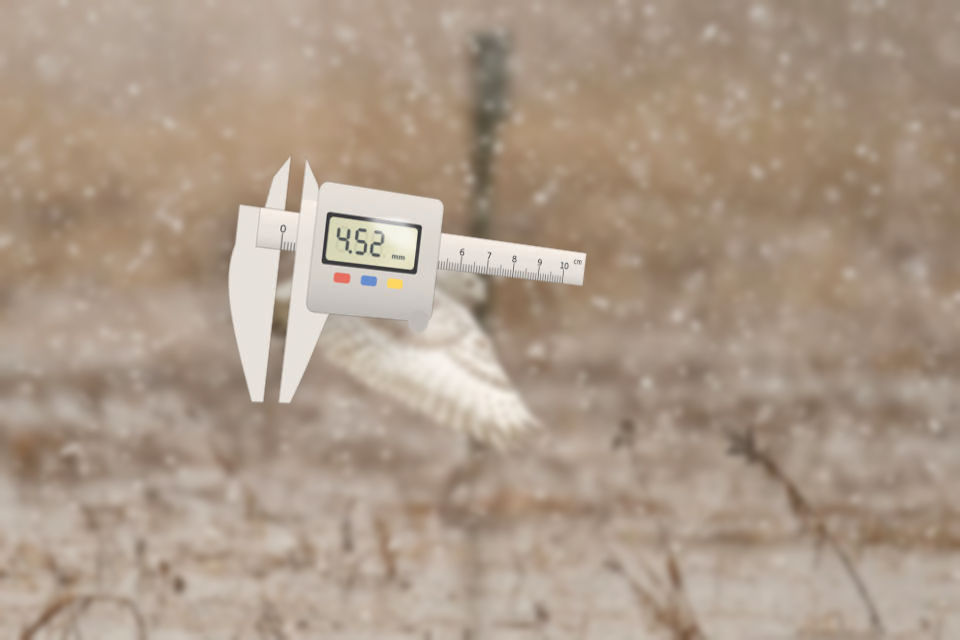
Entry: 4.52mm
